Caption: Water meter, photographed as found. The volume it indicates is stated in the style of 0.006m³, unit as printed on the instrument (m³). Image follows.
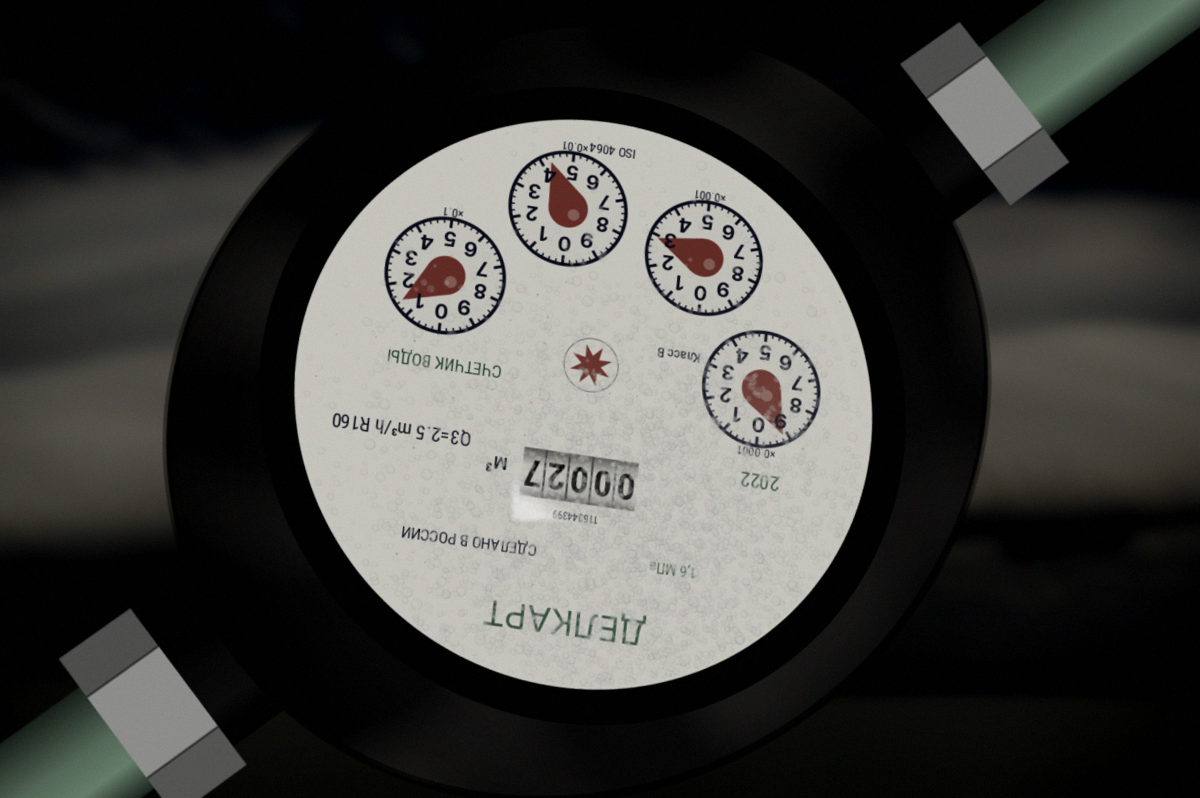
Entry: 27.1429m³
